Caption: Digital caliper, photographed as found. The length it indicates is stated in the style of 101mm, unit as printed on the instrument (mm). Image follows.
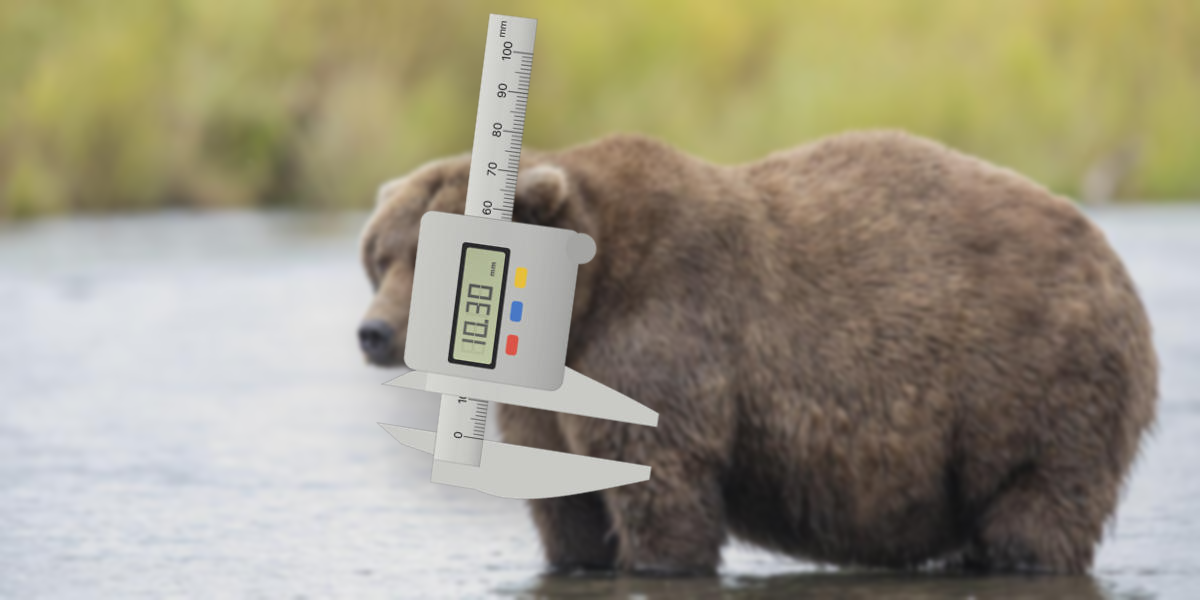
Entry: 10.30mm
